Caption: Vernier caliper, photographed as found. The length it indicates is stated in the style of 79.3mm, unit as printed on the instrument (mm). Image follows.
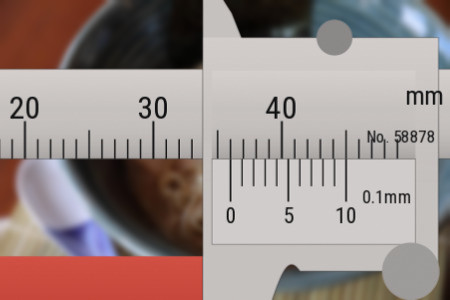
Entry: 36.0mm
